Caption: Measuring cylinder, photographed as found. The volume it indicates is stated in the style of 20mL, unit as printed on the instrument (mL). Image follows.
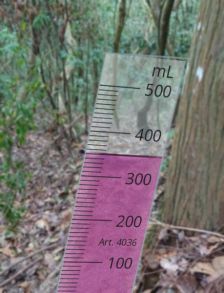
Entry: 350mL
